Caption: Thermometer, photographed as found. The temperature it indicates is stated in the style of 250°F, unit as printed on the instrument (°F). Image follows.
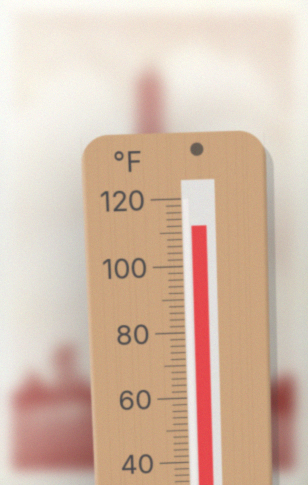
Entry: 112°F
